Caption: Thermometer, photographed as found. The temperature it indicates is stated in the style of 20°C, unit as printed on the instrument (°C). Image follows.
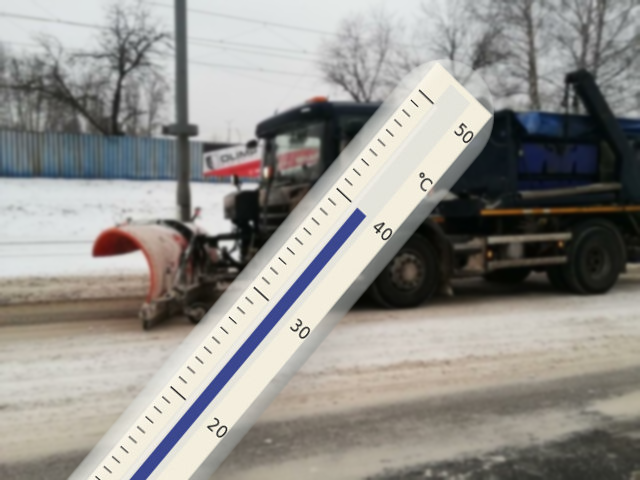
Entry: 40°C
